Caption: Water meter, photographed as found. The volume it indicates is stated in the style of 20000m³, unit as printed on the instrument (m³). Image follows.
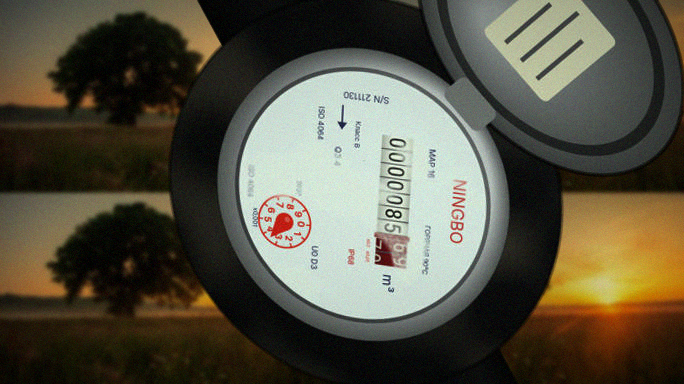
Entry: 85.693m³
